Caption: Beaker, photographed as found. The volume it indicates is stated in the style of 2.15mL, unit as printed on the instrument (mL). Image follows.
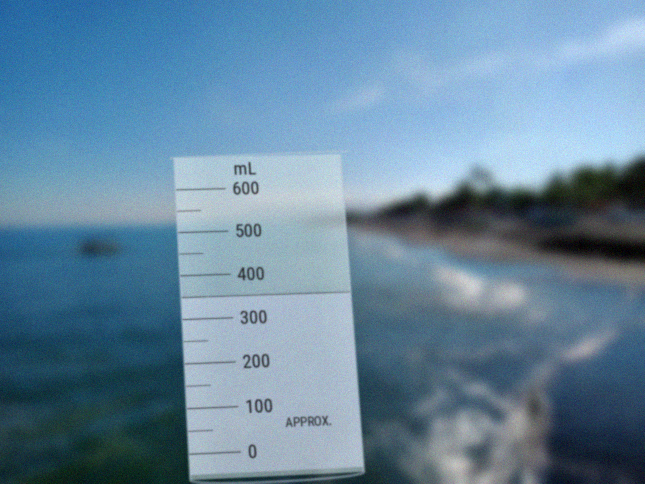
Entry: 350mL
